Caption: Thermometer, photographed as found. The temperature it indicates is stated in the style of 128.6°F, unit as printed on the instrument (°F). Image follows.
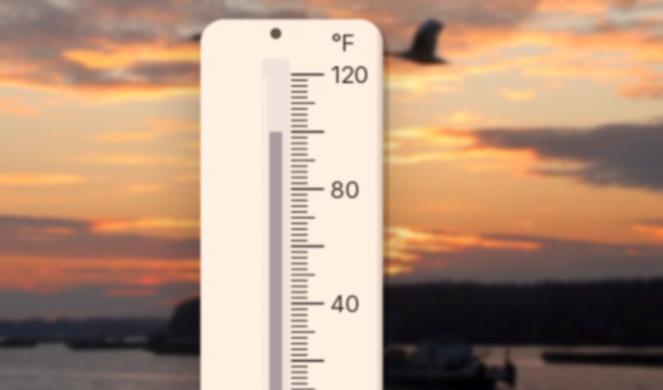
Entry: 100°F
